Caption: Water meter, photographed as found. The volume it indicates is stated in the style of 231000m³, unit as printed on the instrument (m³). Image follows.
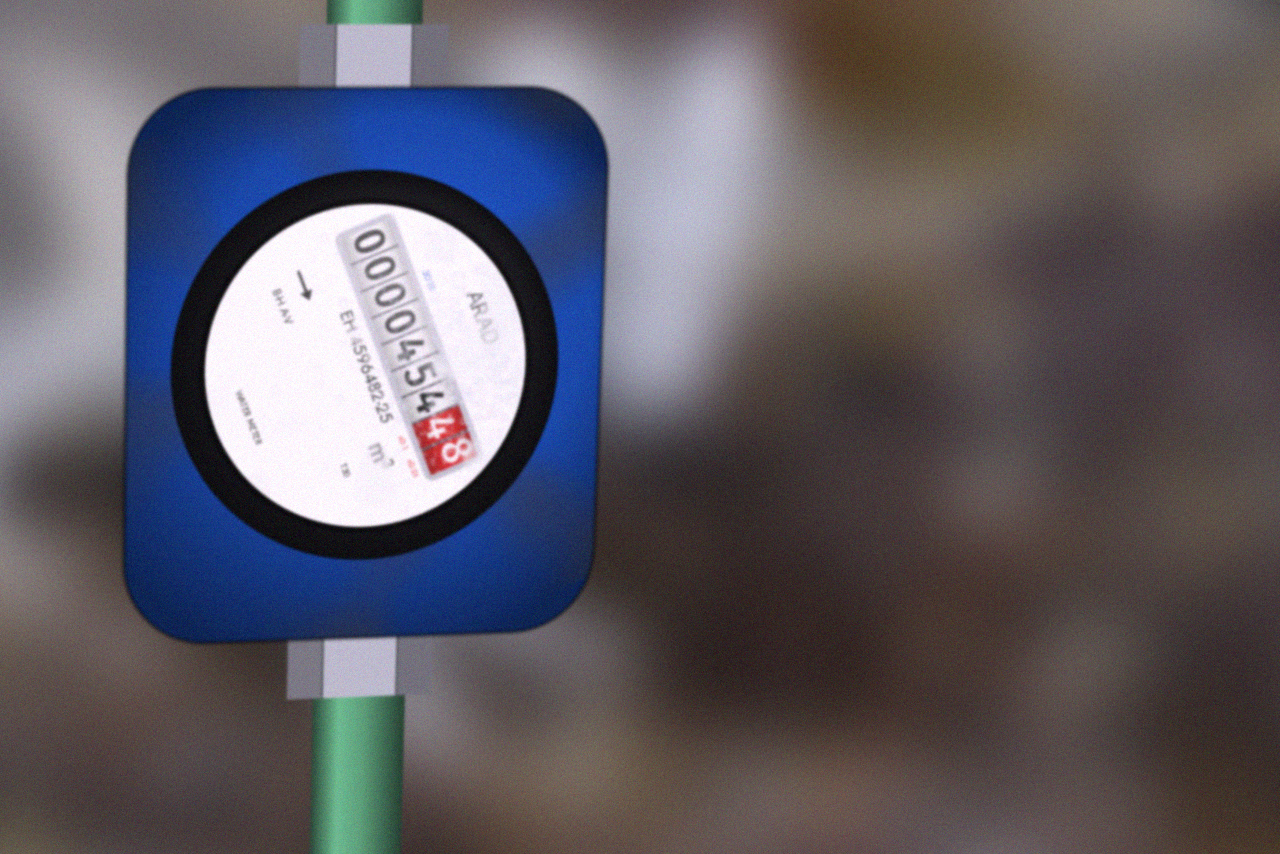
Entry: 454.48m³
